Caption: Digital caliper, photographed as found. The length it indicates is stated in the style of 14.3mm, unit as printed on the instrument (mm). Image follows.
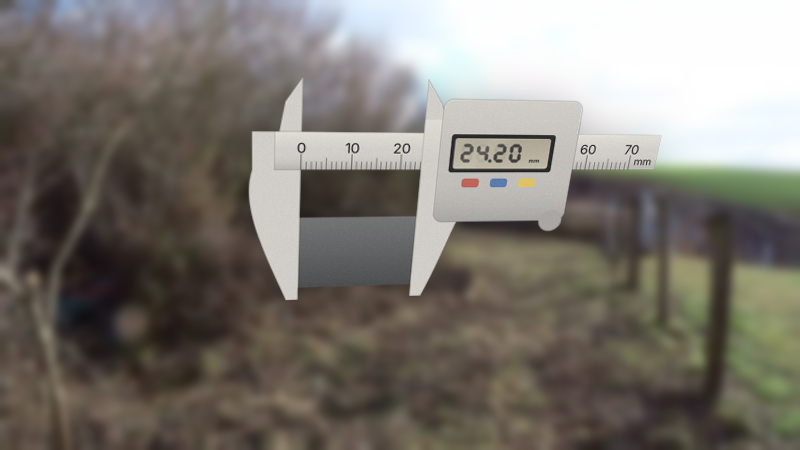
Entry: 24.20mm
